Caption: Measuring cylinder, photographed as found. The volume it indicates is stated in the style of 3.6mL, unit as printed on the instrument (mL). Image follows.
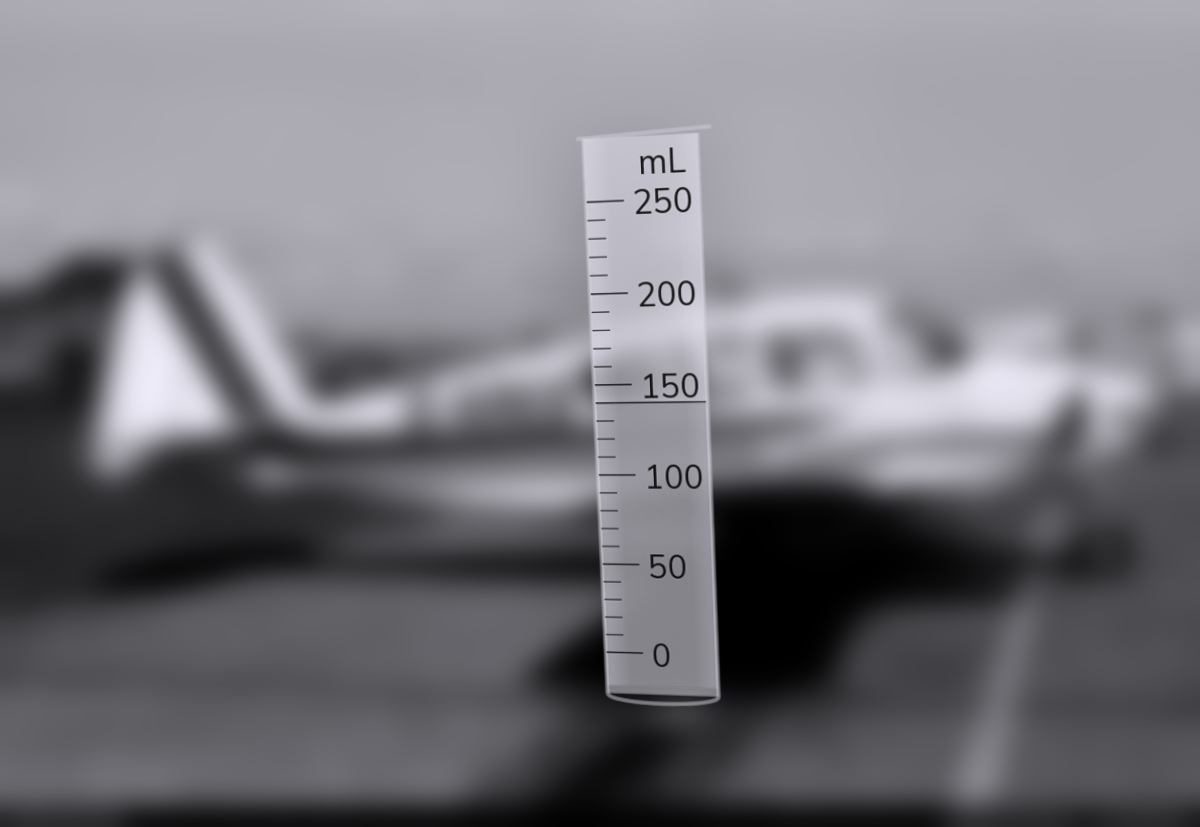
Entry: 140mL
